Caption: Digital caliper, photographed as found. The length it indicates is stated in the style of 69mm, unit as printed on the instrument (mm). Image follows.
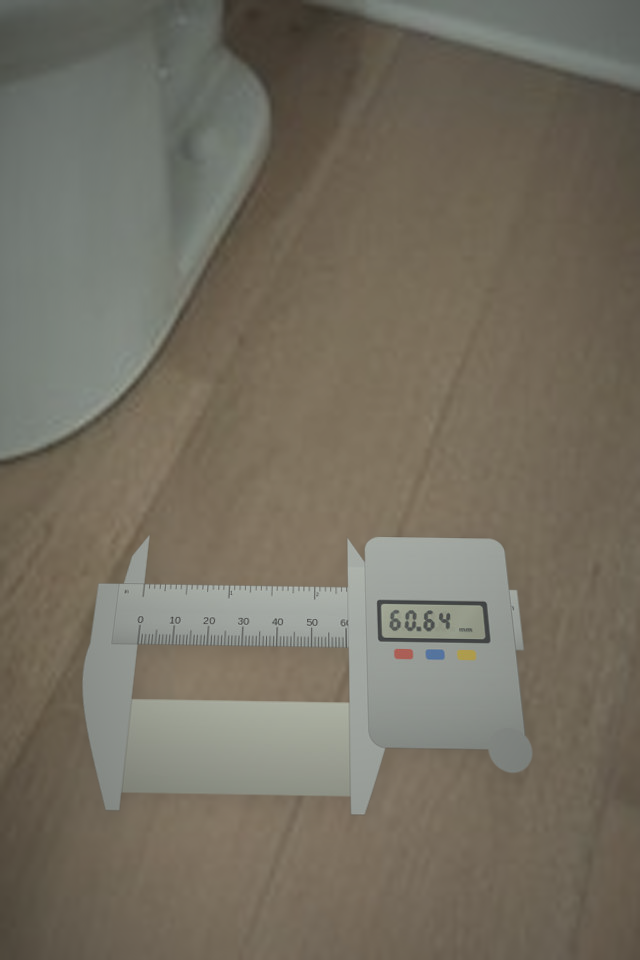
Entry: 60.64mm
